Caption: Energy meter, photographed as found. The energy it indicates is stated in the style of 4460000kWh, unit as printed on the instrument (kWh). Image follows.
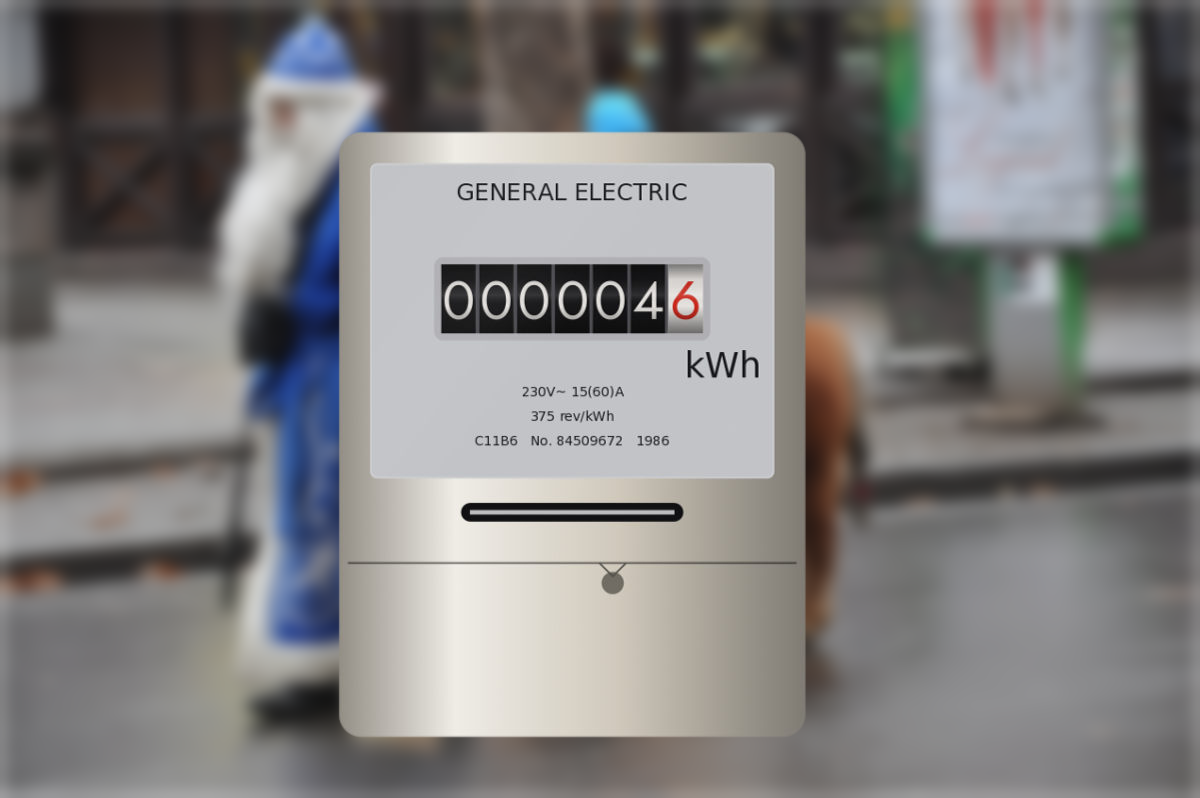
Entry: 4.6kWh
